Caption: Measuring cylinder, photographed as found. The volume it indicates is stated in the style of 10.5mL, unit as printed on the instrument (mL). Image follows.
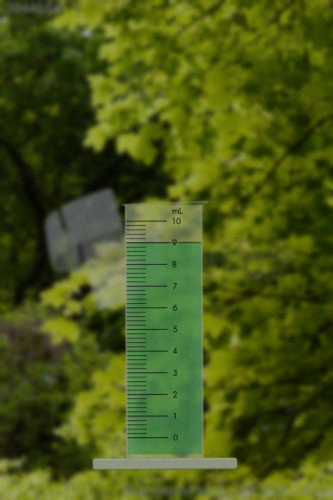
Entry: 9mL
